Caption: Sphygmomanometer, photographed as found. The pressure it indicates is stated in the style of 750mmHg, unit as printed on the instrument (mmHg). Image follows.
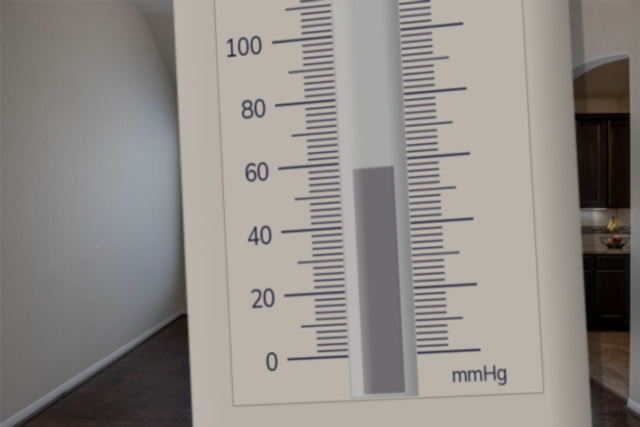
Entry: 58mmHg
